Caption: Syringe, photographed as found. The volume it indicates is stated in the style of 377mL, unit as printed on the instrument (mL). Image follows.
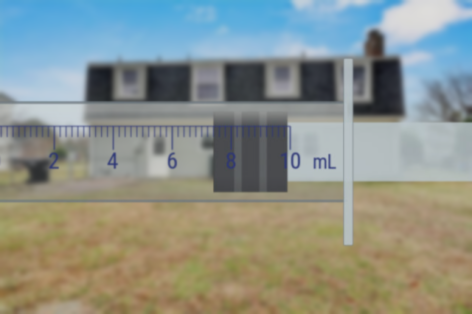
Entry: 7.4mL
